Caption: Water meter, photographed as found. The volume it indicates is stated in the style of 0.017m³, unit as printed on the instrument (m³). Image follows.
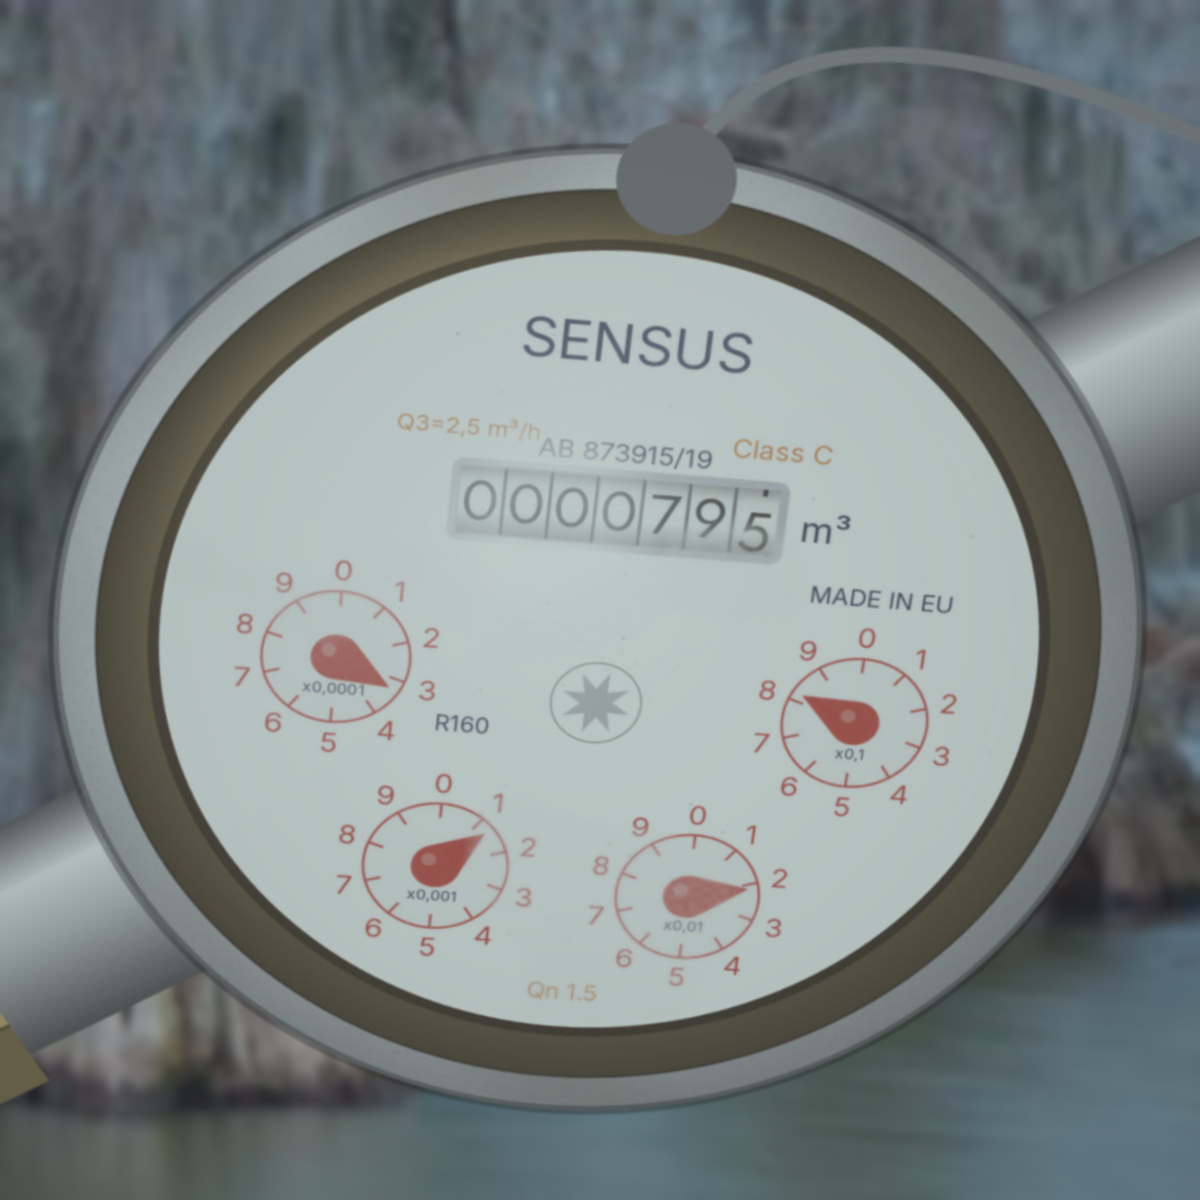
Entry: 794.8213m³
